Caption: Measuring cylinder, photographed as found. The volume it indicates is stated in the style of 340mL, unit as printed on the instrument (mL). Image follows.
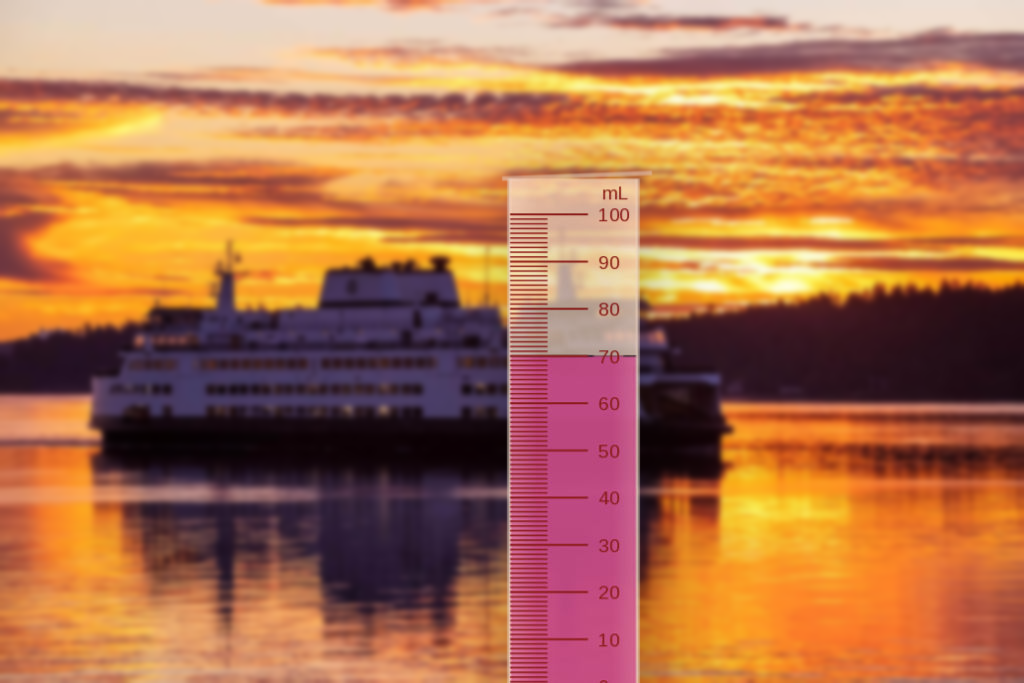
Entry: 70mL
